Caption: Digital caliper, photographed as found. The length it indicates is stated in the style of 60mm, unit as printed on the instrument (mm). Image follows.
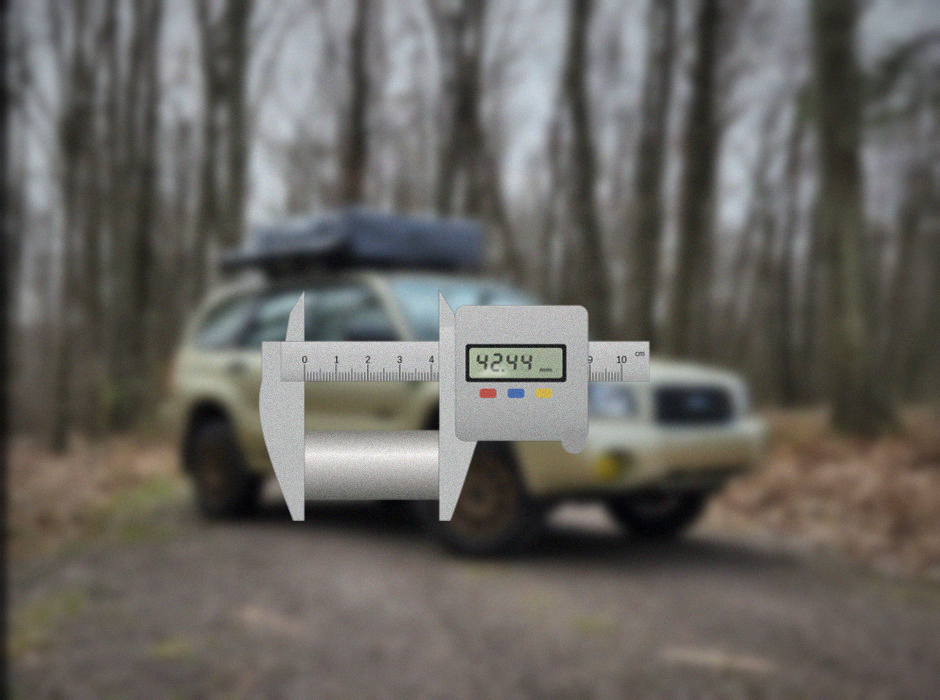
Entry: 42.44mm
